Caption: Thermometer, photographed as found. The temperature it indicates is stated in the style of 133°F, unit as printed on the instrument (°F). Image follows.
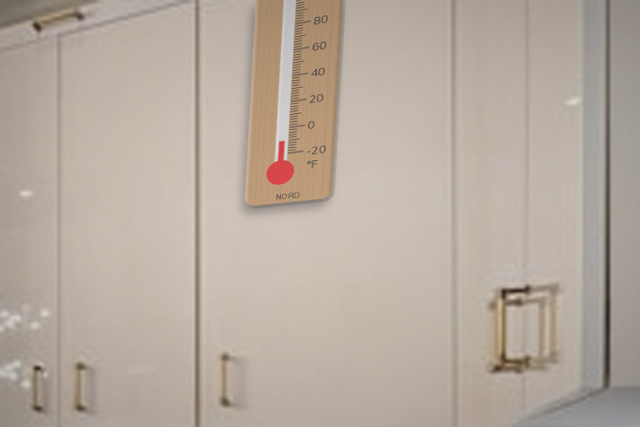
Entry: -10°F
